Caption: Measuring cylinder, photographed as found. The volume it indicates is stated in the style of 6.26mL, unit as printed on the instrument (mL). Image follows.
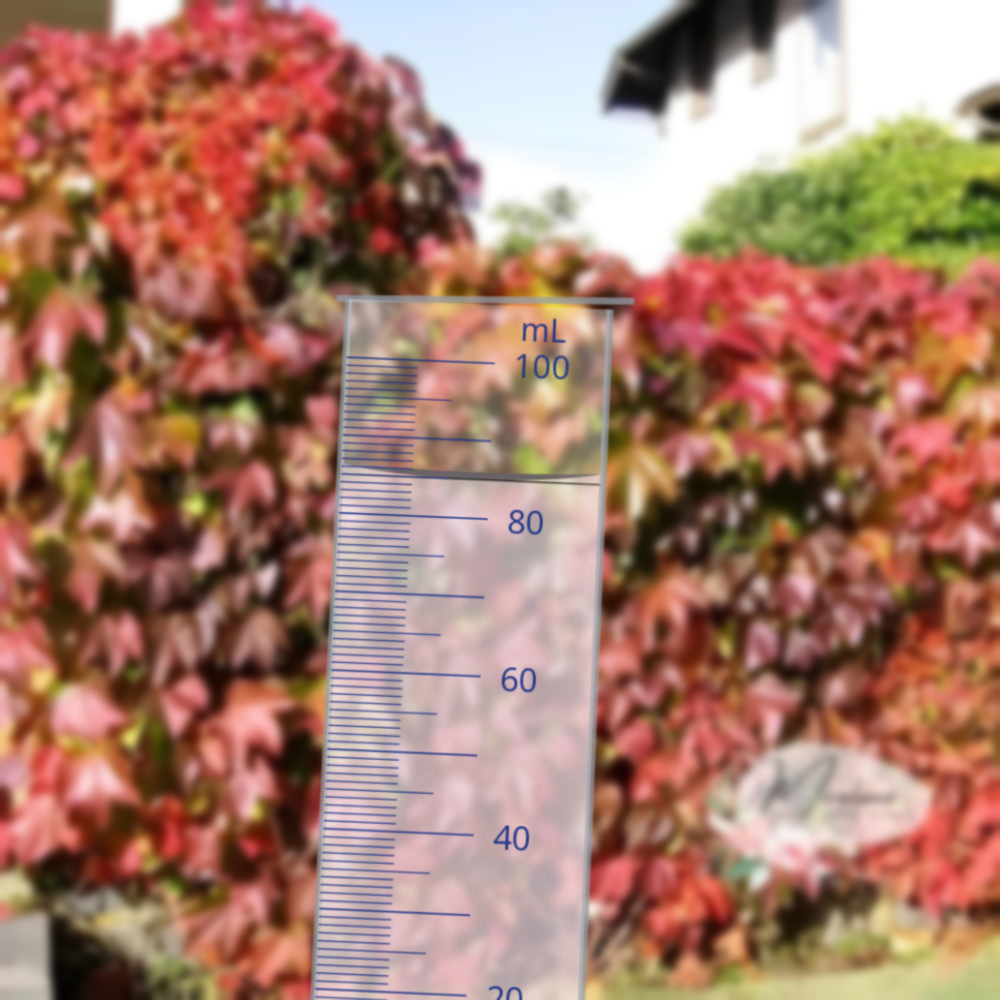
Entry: 85mL
